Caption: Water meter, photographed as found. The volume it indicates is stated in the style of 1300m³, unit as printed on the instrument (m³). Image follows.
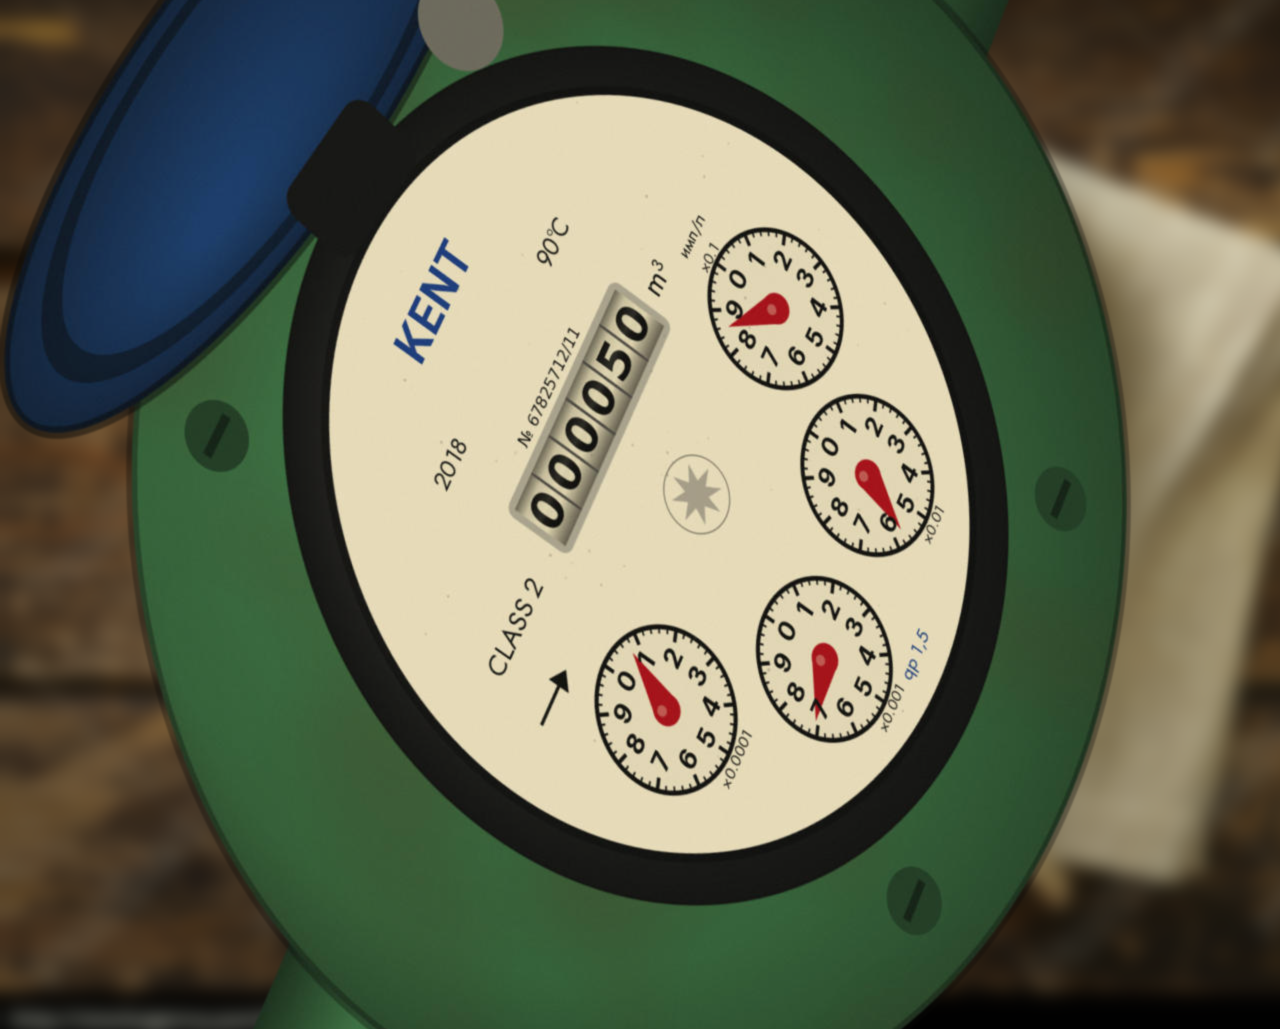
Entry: 50.8570m³
